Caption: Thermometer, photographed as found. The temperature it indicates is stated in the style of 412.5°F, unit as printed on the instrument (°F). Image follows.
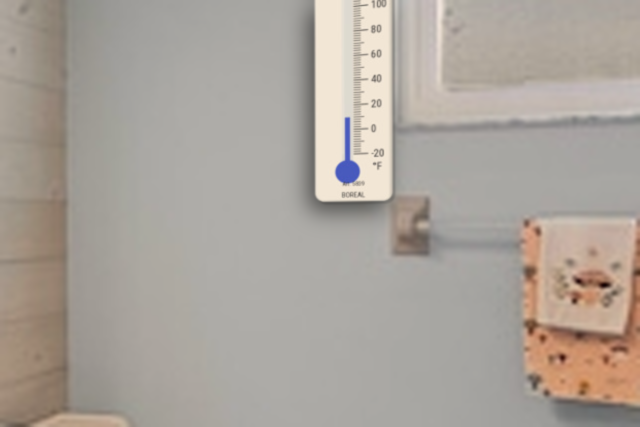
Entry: 10°F
